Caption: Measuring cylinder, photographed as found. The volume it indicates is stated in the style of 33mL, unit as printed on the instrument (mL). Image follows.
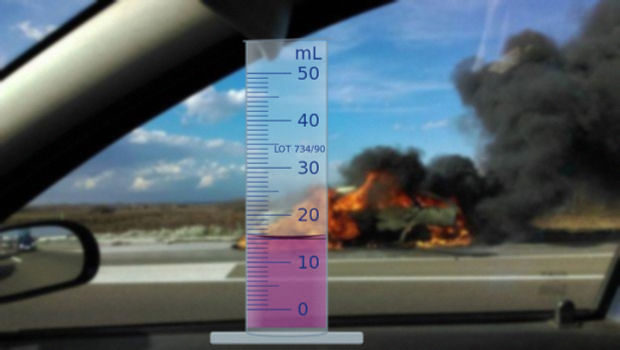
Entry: 15mL
